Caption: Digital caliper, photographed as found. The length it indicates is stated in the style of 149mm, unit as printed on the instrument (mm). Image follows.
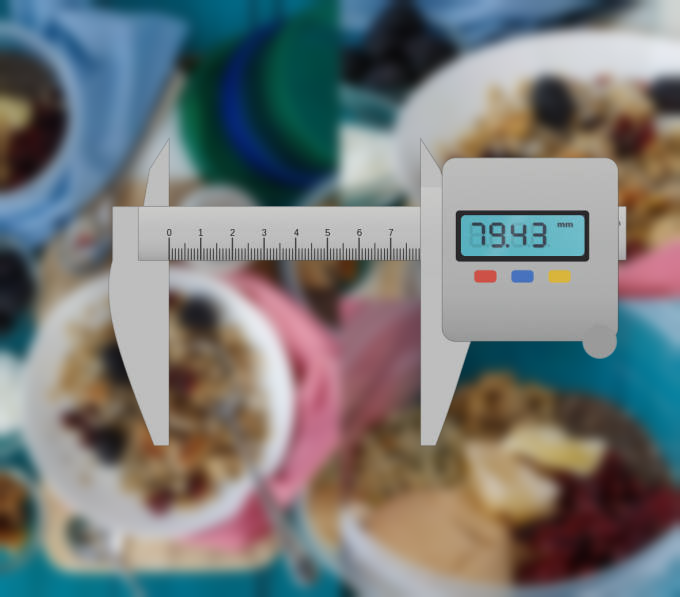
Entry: 79.43mm
